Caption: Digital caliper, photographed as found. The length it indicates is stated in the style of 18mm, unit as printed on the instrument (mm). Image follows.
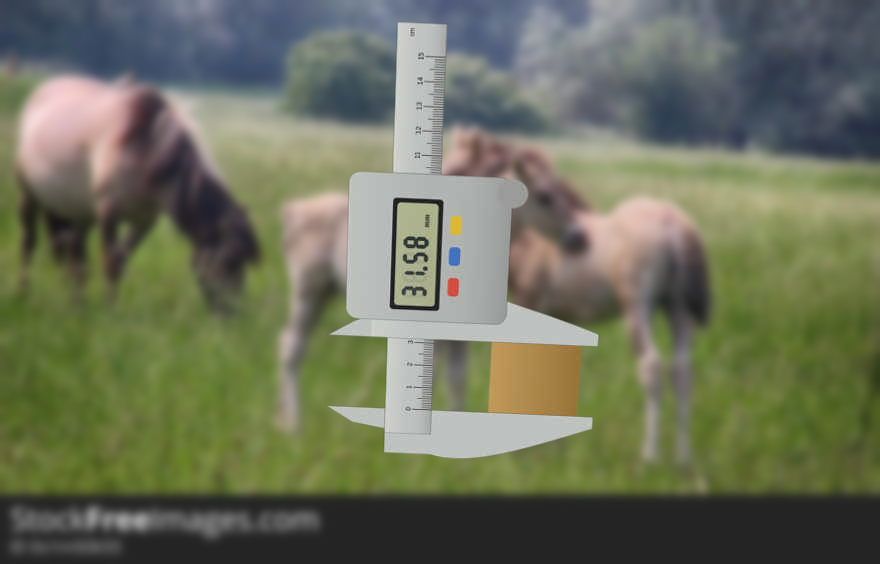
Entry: 31.58mm
